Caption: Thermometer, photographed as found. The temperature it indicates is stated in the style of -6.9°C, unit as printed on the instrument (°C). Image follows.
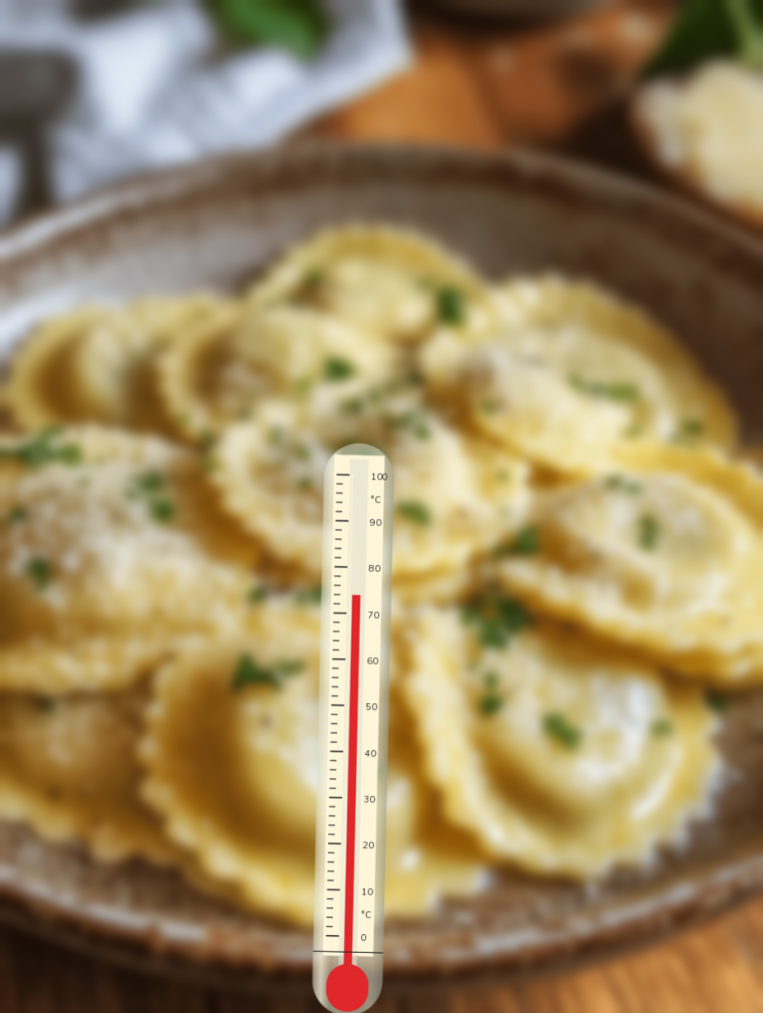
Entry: 74°C
